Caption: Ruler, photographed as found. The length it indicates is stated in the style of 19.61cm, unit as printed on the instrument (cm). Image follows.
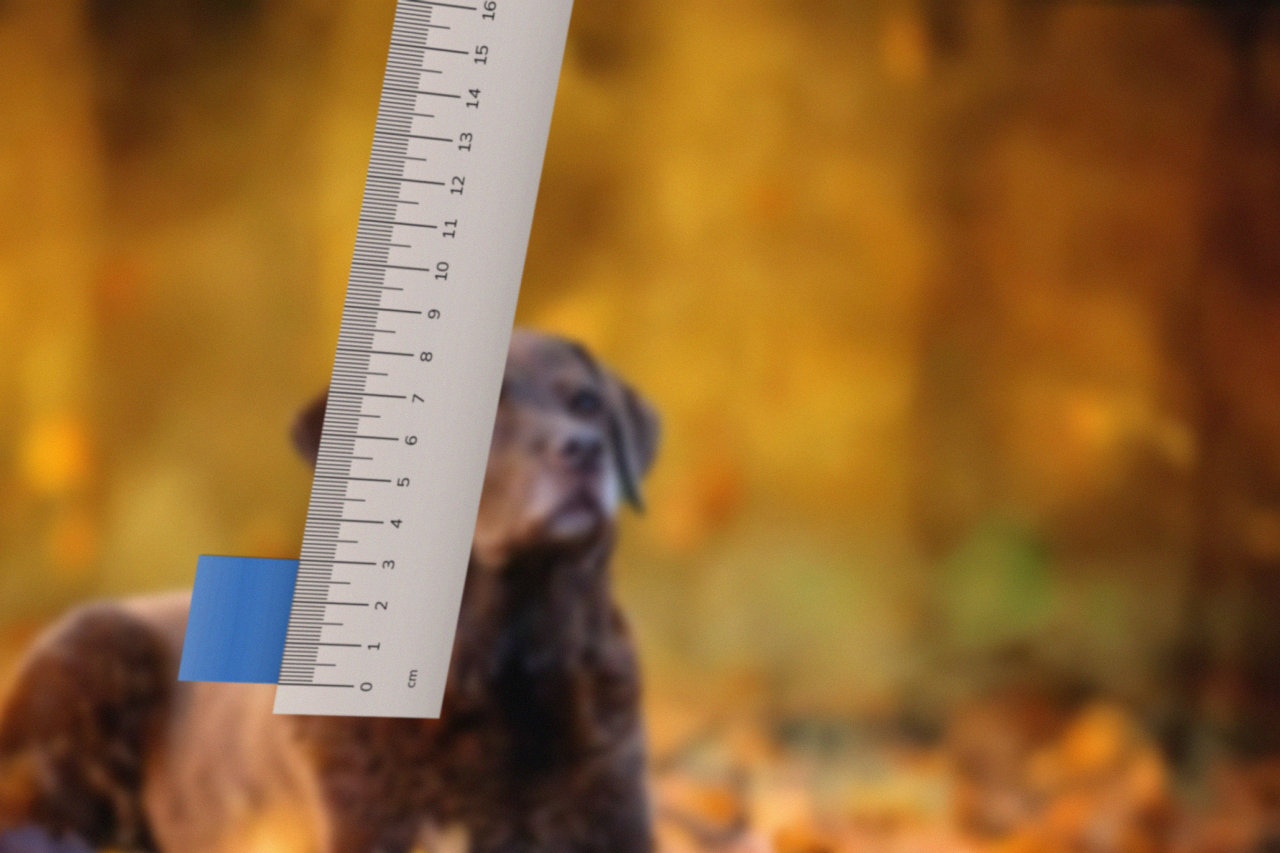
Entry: 3cm
